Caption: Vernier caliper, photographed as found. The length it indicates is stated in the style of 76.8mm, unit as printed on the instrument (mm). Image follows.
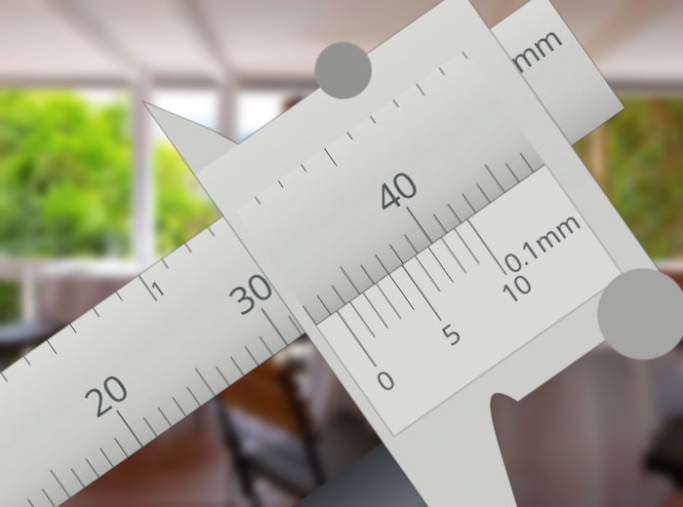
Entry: 33.4mm
